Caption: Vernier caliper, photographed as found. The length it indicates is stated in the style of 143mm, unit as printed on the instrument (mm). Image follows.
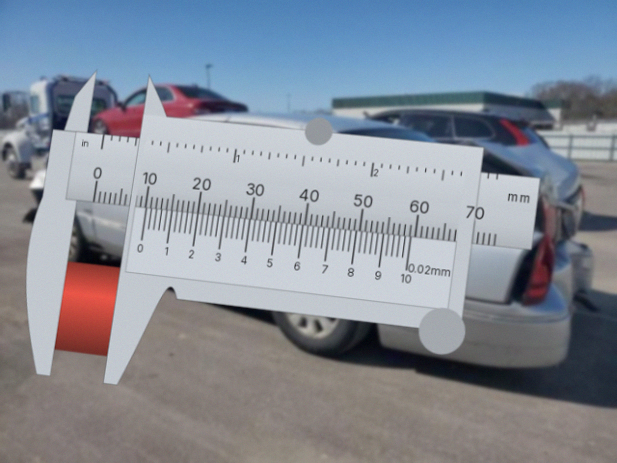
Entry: 10.2mm
